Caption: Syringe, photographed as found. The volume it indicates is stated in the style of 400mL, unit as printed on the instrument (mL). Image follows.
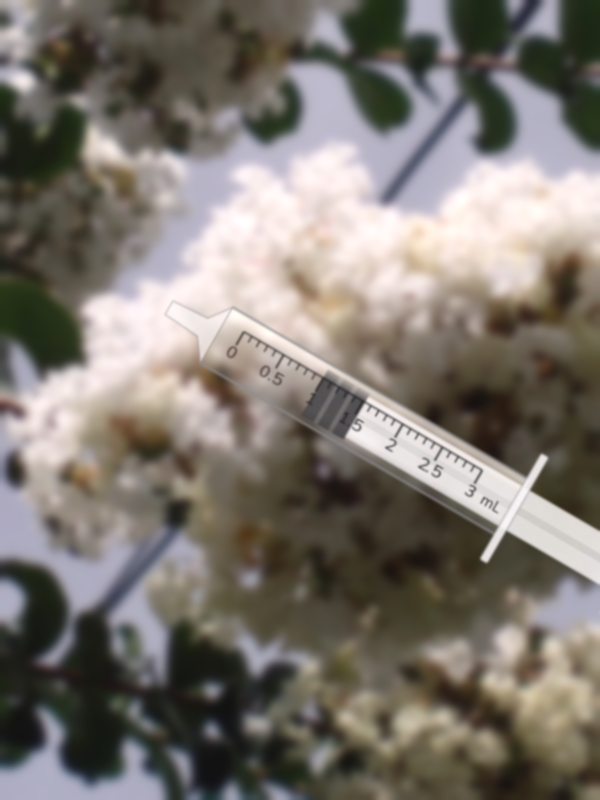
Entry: 1mL
